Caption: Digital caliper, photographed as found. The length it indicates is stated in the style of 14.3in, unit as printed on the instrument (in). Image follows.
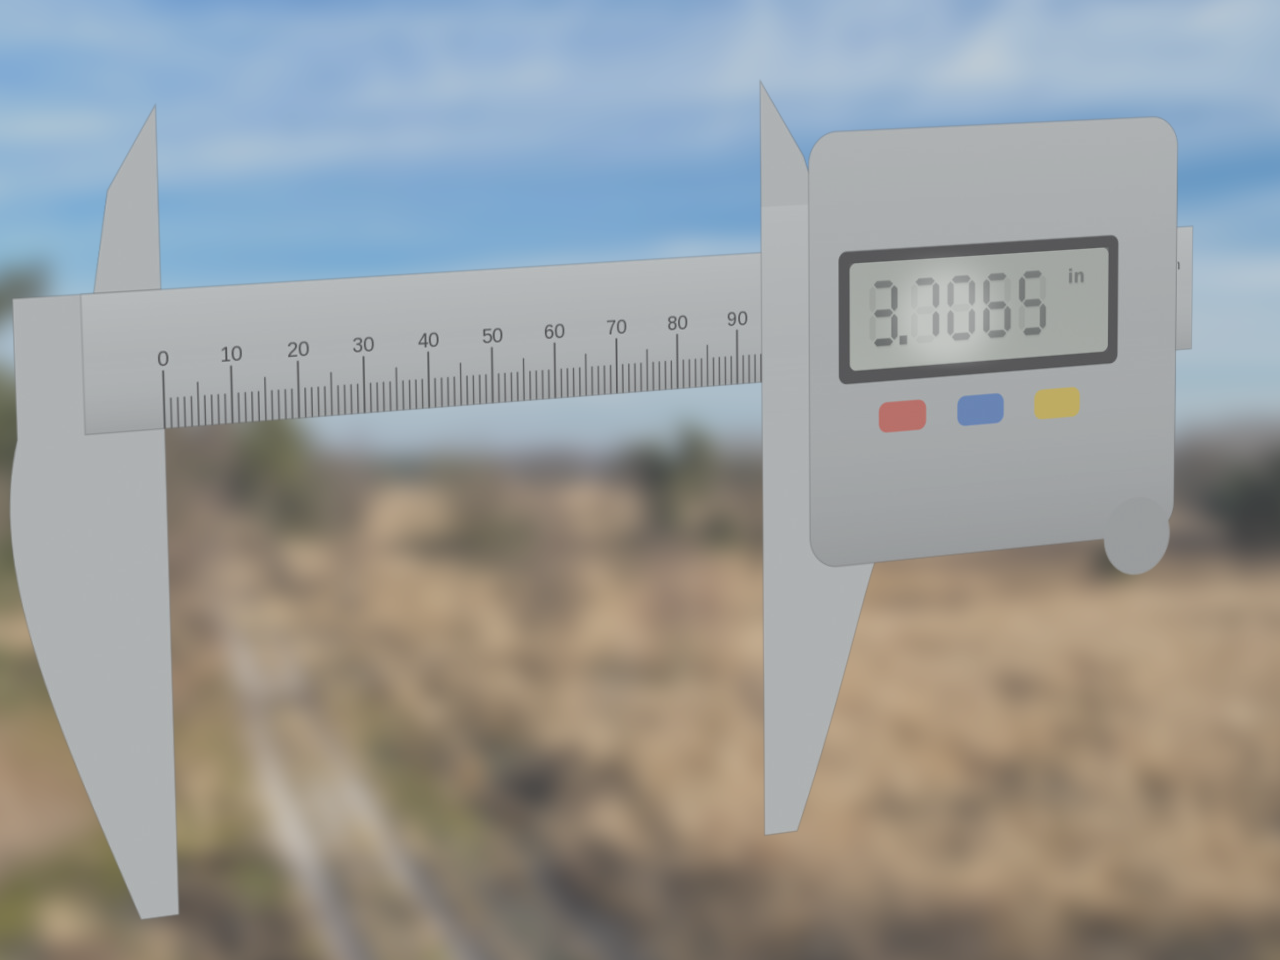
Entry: 3.7065in
